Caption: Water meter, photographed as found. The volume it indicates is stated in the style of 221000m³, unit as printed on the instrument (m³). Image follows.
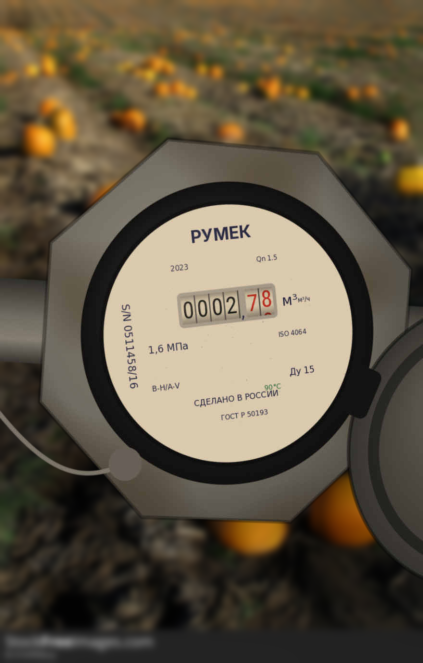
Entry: 2.78m³
